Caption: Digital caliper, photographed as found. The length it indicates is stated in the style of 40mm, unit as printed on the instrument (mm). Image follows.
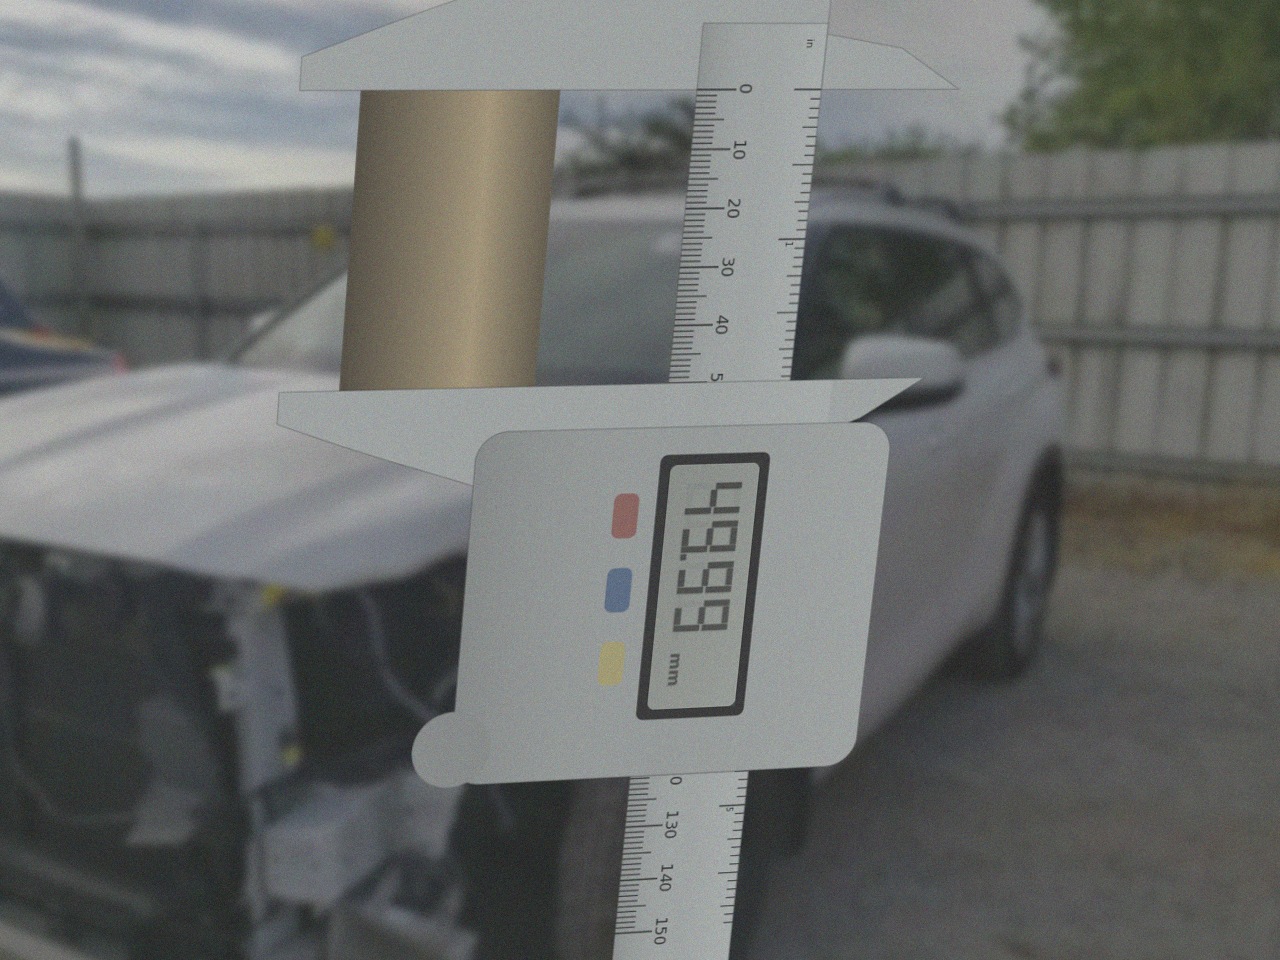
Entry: 49.99mm
